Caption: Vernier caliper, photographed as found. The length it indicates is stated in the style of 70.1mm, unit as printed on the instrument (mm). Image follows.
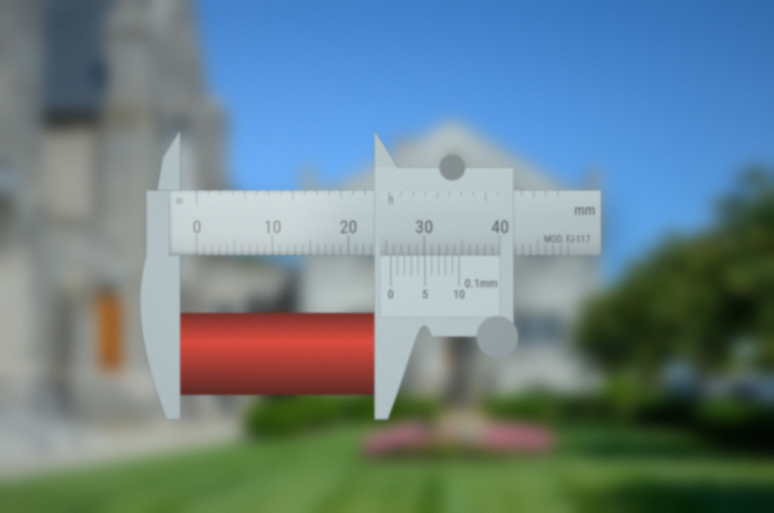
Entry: 25.6mm
